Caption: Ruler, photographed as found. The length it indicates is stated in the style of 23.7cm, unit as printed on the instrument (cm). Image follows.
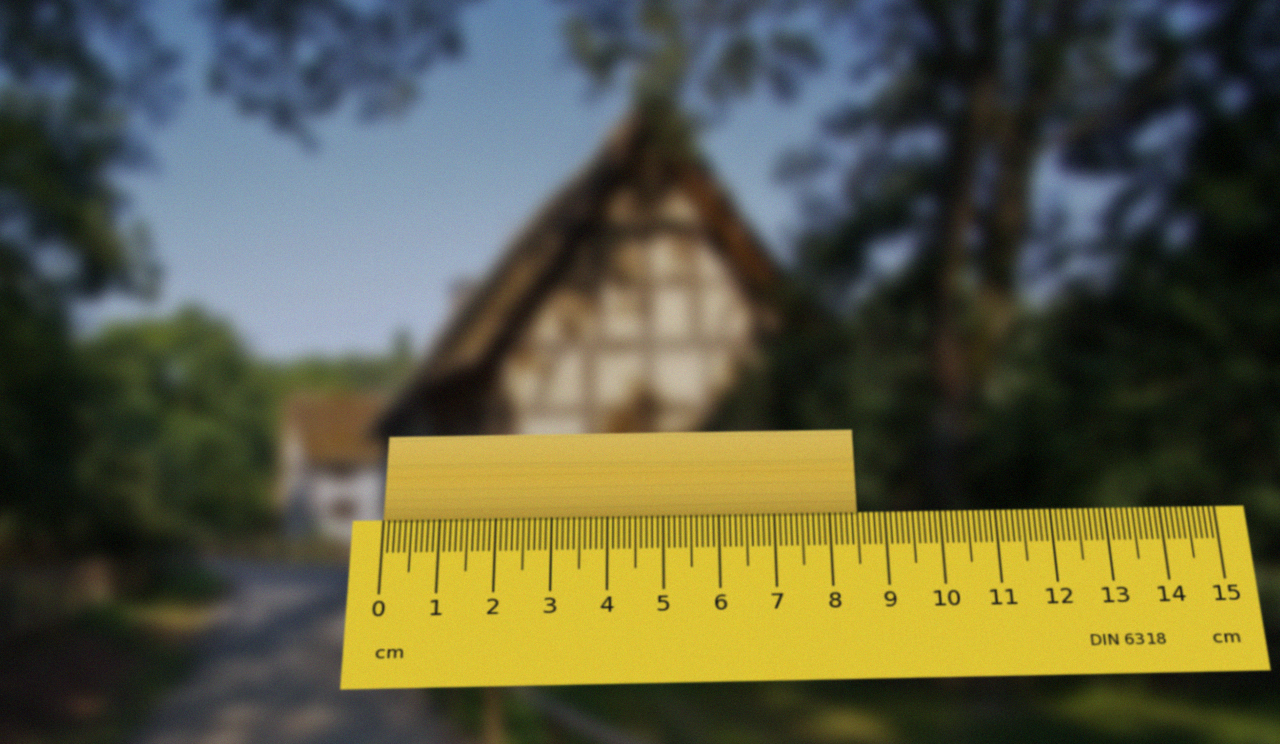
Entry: 8.5cm
